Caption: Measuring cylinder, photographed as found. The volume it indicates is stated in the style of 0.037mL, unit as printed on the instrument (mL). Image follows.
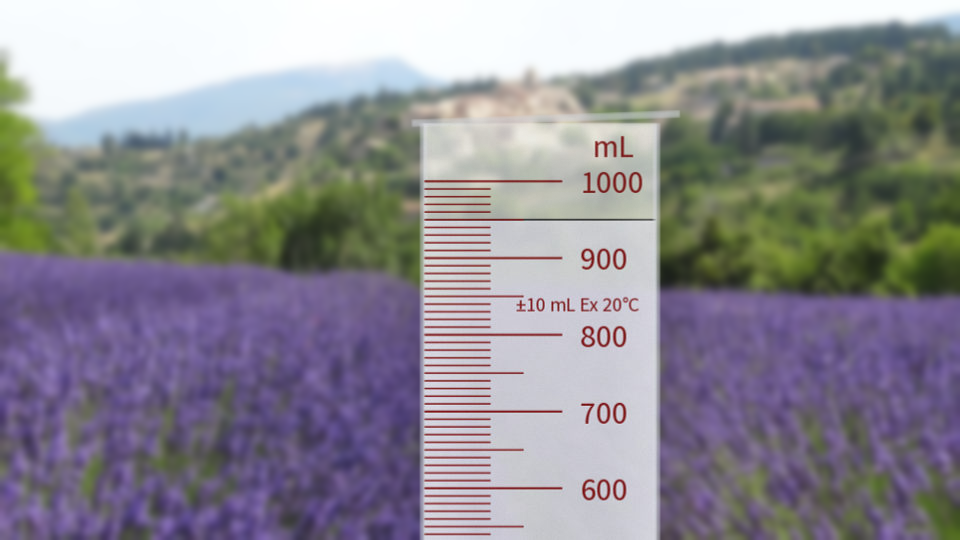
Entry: 950mL
